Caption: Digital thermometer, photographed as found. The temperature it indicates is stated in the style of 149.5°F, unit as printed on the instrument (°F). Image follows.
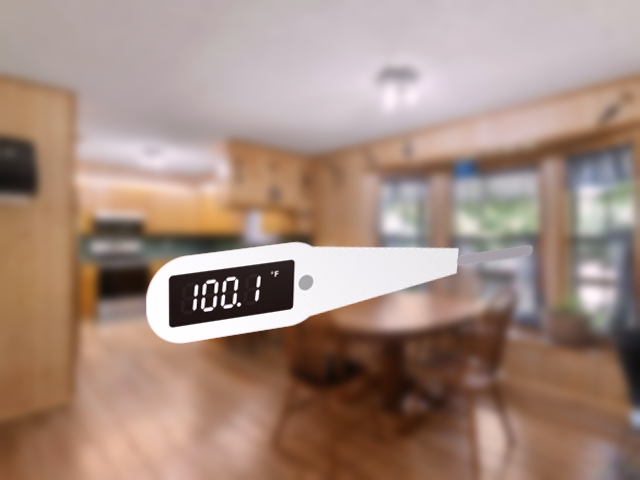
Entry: 100.1°F
